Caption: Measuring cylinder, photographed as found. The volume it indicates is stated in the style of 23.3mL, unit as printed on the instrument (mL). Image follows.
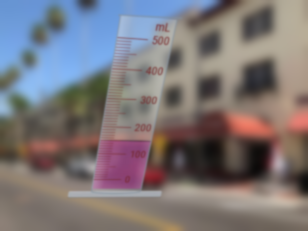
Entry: 150mL
